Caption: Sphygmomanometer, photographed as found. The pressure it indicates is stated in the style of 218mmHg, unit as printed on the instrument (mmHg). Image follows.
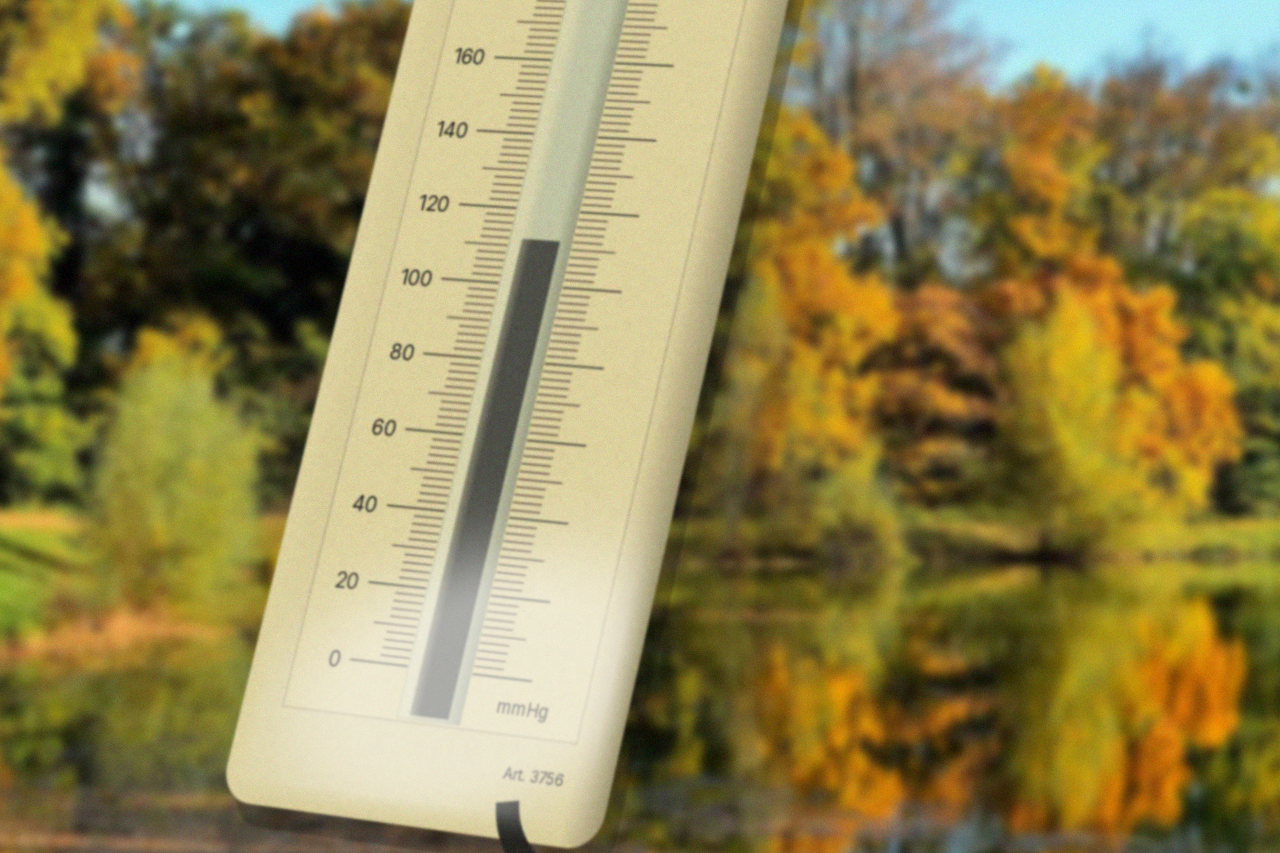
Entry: 112mmHg
